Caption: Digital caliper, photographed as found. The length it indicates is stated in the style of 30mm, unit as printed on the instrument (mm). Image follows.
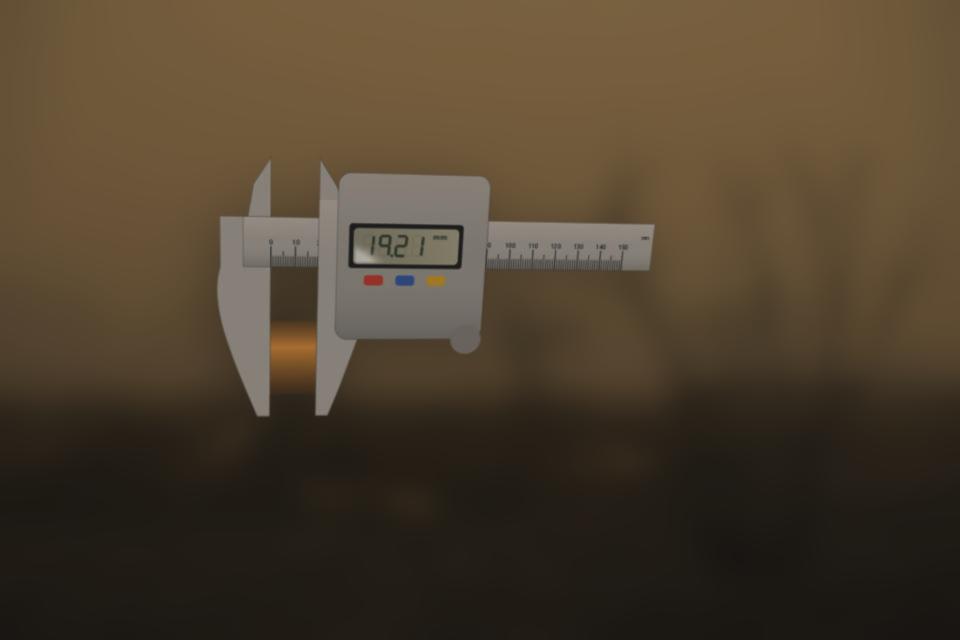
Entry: 19.21mm
